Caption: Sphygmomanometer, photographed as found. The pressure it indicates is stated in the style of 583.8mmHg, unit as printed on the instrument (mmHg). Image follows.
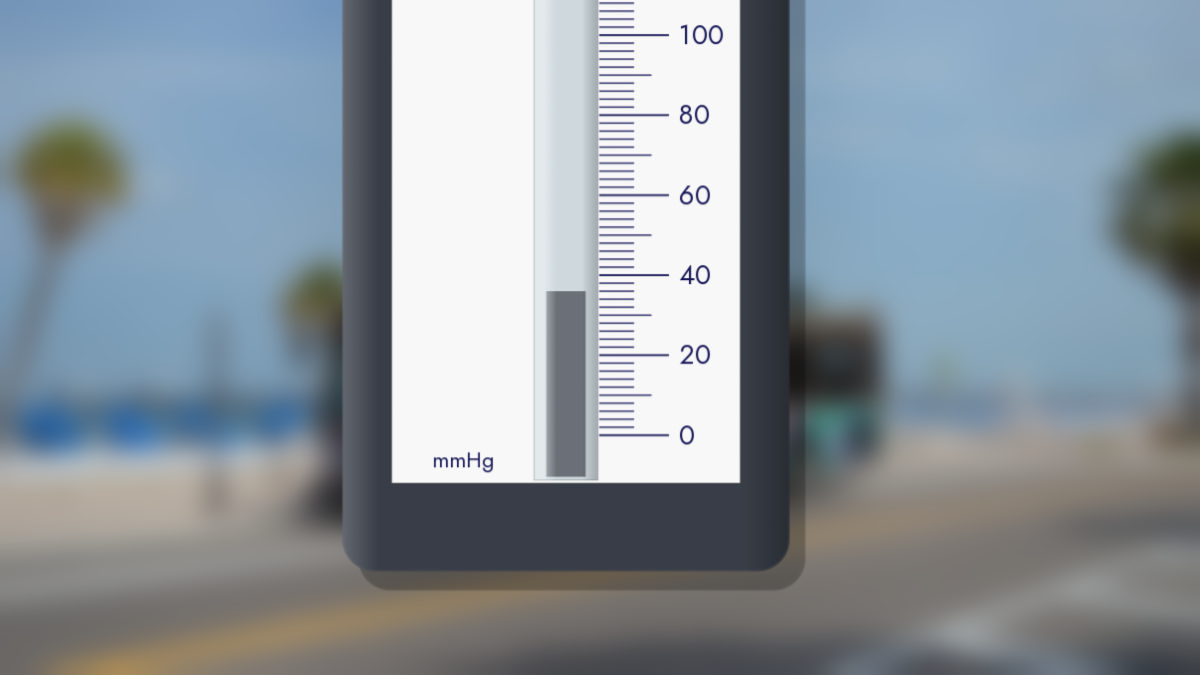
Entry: 36mmHg
